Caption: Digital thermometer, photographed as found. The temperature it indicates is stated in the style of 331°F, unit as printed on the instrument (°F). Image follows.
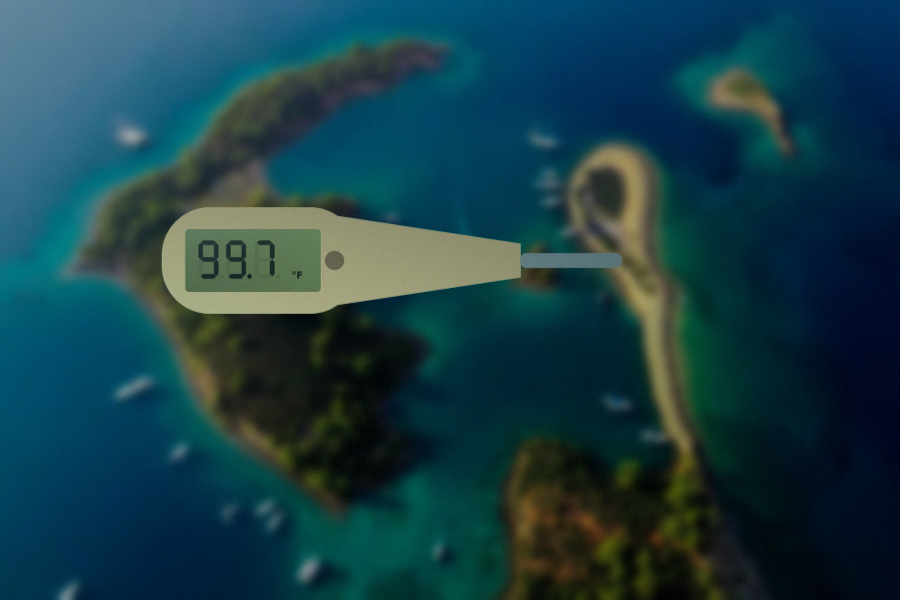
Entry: 99.7°F
